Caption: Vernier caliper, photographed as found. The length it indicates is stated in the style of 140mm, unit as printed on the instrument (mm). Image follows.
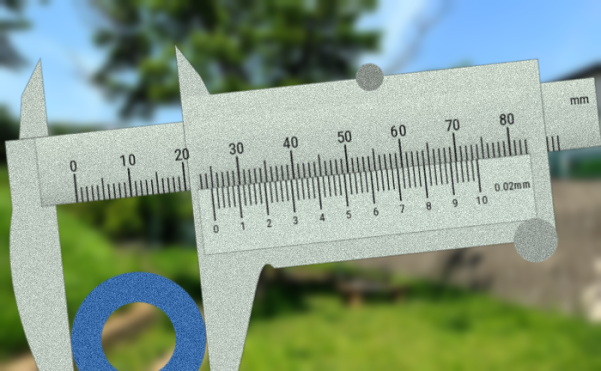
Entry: 24.8mm
